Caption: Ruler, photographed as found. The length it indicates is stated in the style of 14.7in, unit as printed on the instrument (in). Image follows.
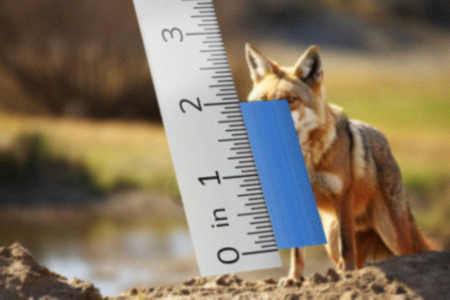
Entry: 2in
